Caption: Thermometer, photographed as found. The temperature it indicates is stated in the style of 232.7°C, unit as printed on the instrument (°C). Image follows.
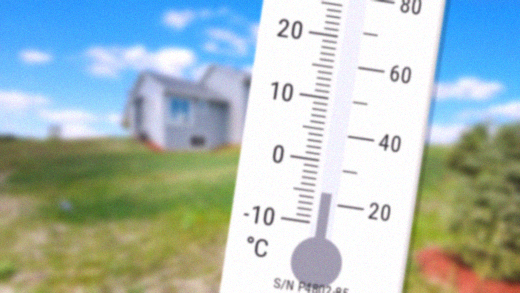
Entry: -5°C
